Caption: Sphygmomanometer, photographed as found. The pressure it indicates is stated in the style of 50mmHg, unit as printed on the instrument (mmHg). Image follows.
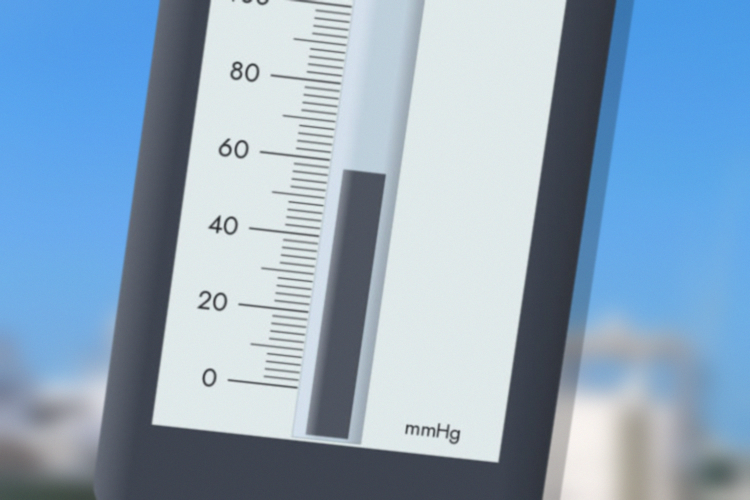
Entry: 58mmHg
